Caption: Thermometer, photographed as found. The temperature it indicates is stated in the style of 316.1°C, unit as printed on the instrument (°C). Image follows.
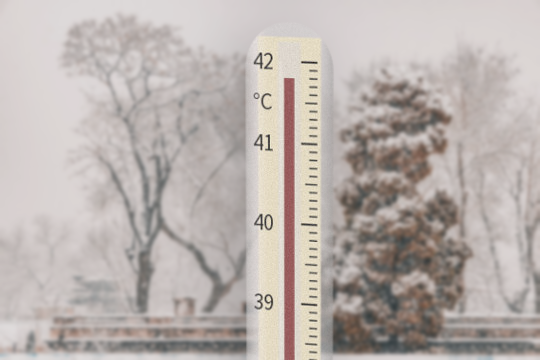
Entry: 41.8°C
